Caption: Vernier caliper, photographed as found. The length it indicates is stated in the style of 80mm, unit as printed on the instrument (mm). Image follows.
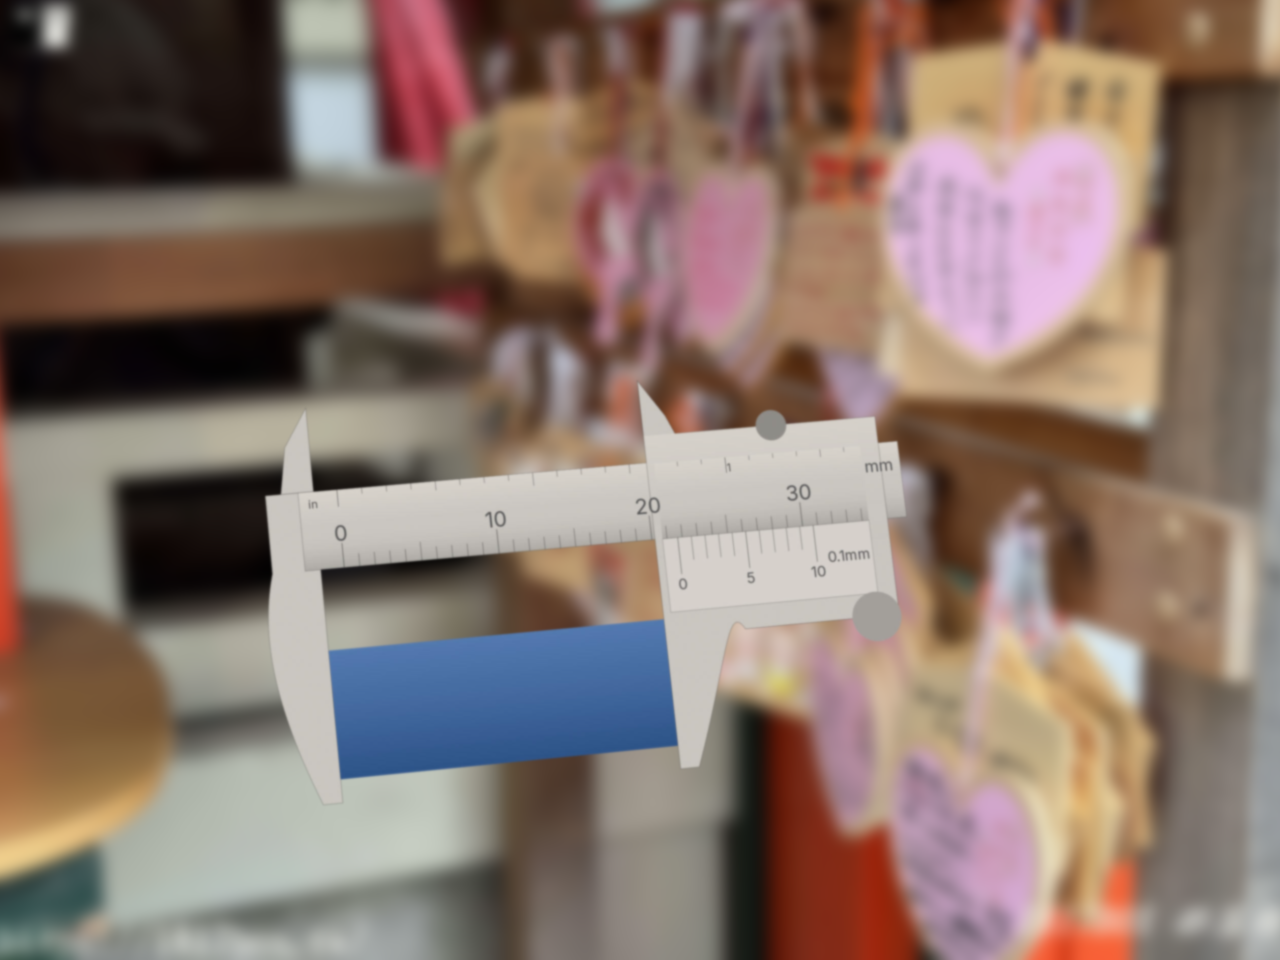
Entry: 21.7mm
